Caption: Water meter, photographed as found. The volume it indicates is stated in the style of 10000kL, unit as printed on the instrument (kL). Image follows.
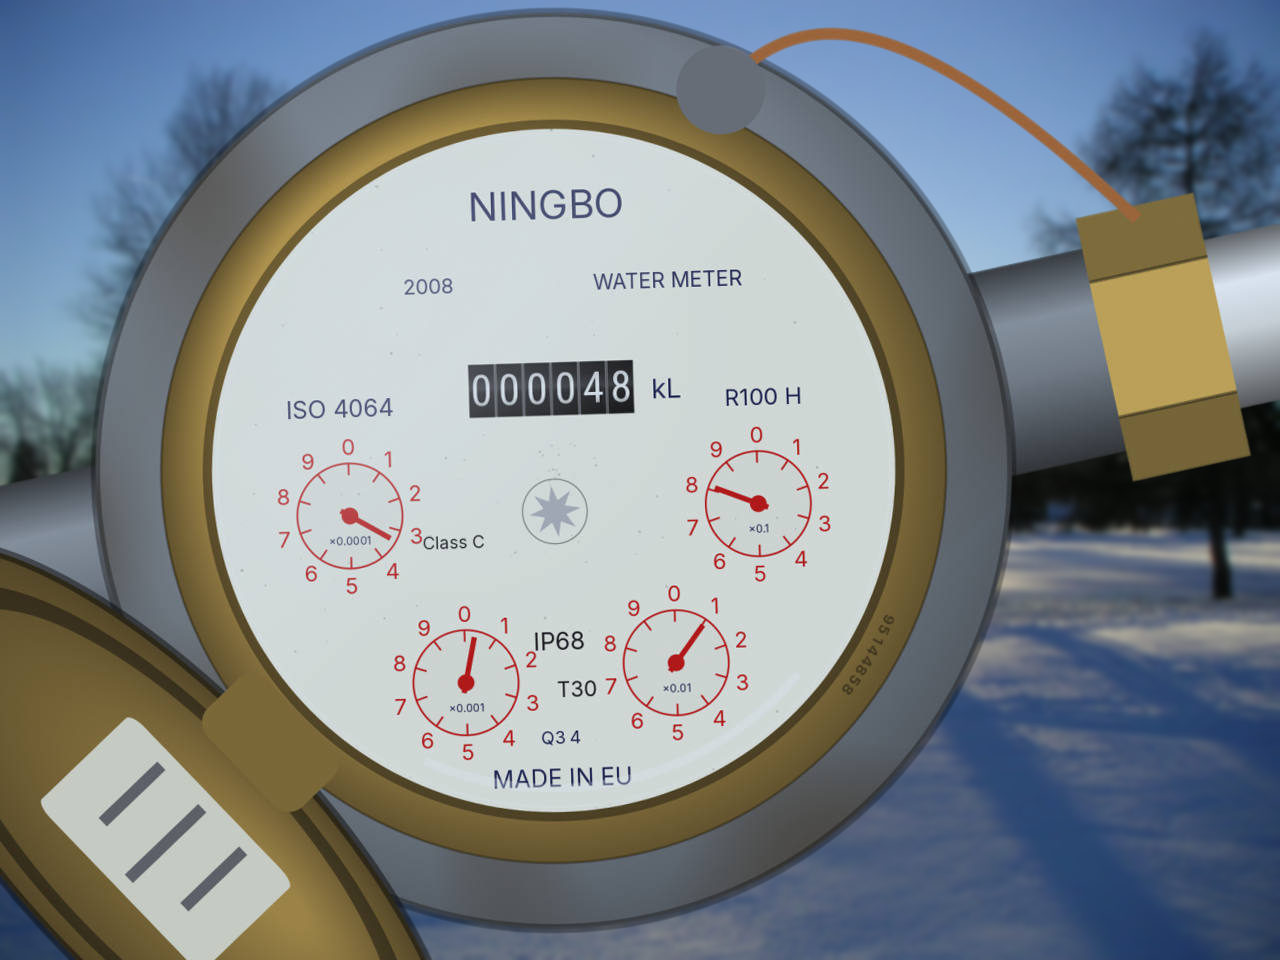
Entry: 48.8103kL
